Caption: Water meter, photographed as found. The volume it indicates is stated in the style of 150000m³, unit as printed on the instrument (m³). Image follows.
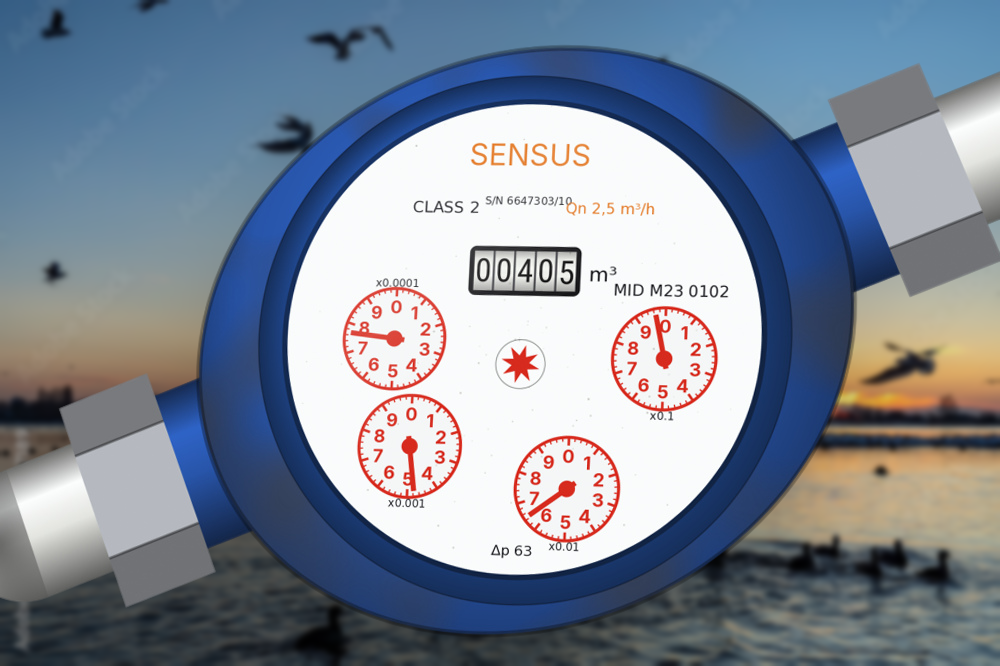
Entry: 404.9647m³
